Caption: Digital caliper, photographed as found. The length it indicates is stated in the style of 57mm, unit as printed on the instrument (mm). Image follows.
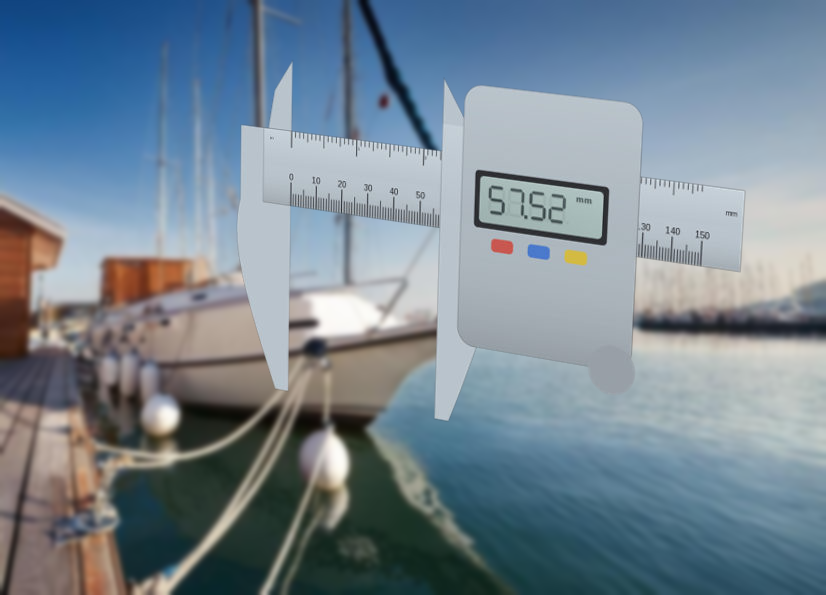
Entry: 57.52mm
